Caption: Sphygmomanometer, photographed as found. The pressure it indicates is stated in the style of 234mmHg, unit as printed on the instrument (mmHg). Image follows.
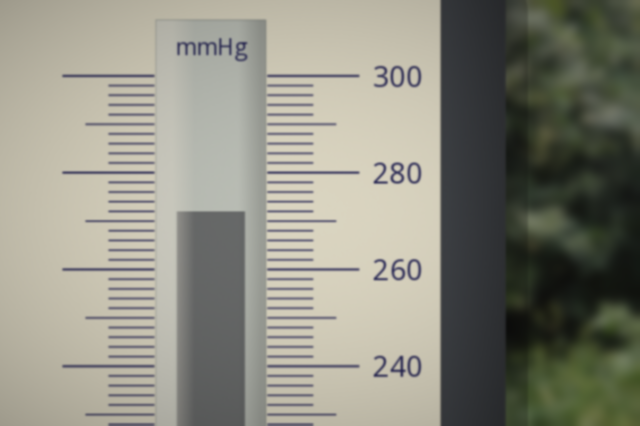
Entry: 272mmHg
